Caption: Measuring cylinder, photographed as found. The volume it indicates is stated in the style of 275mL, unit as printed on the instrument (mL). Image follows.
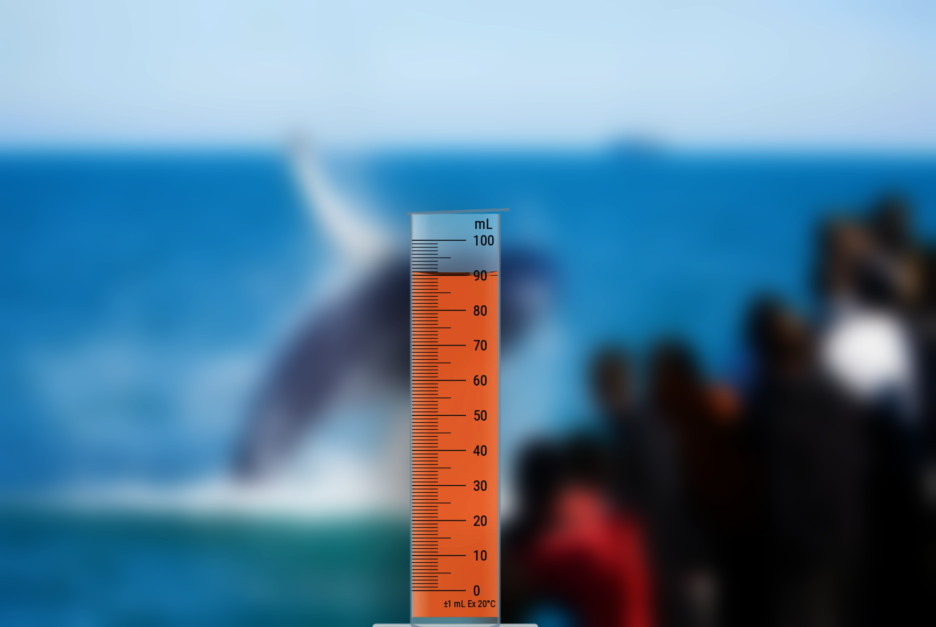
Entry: 90mL
